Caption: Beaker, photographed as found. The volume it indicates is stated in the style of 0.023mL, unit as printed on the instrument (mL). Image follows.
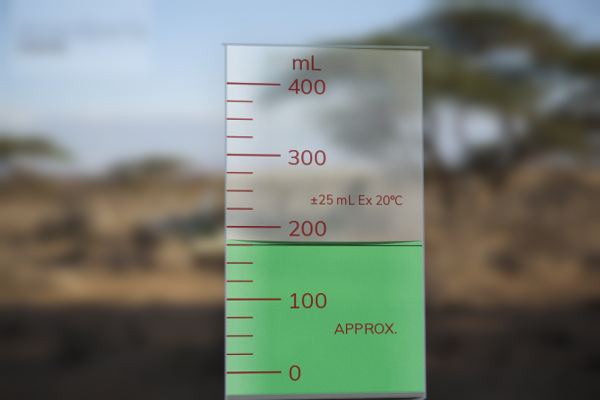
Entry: 175mL
